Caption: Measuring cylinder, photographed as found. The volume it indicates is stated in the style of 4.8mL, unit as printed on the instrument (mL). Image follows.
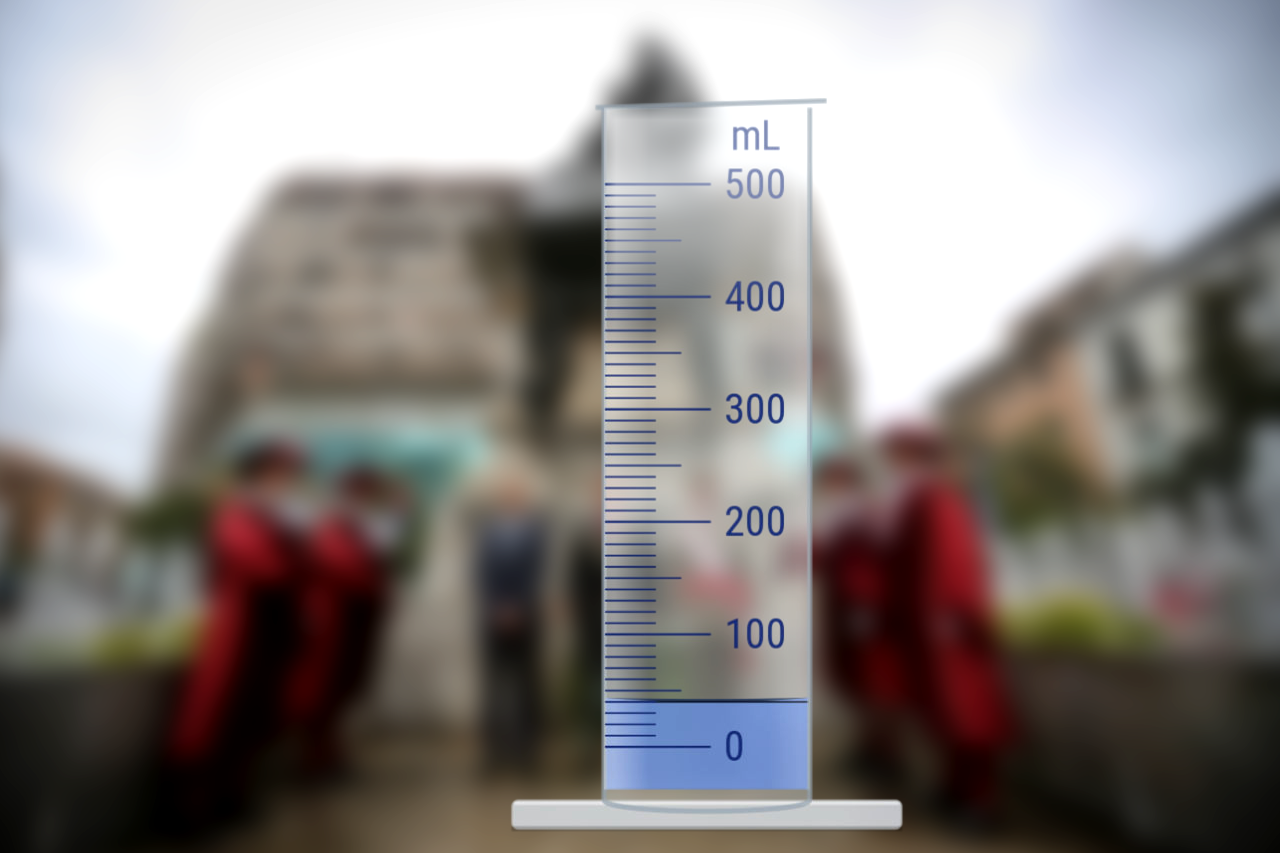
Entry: 40mL
